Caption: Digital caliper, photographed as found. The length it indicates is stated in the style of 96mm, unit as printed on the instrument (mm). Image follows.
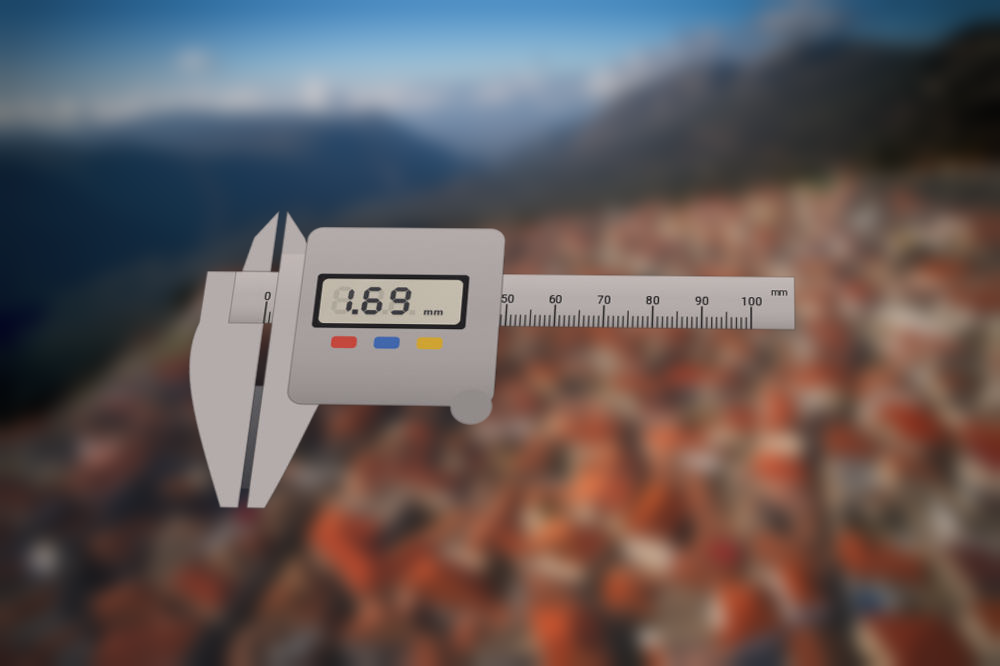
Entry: 1.69mm
